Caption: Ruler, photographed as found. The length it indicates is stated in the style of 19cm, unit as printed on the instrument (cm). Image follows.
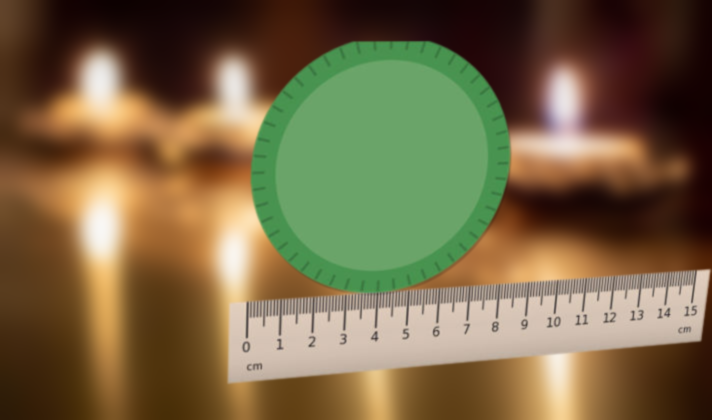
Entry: 8cm
